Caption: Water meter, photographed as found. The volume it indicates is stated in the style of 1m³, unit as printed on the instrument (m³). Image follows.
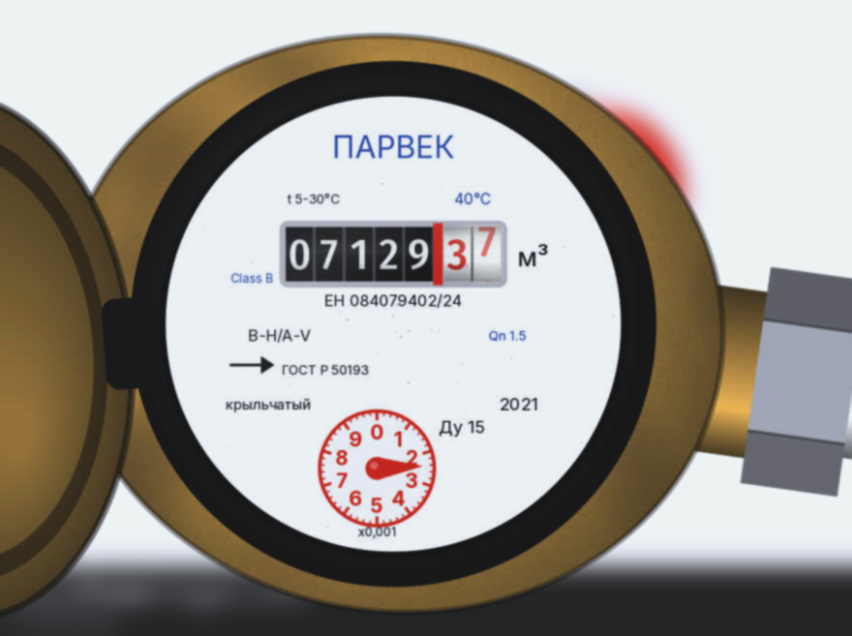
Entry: 7129.372m³
